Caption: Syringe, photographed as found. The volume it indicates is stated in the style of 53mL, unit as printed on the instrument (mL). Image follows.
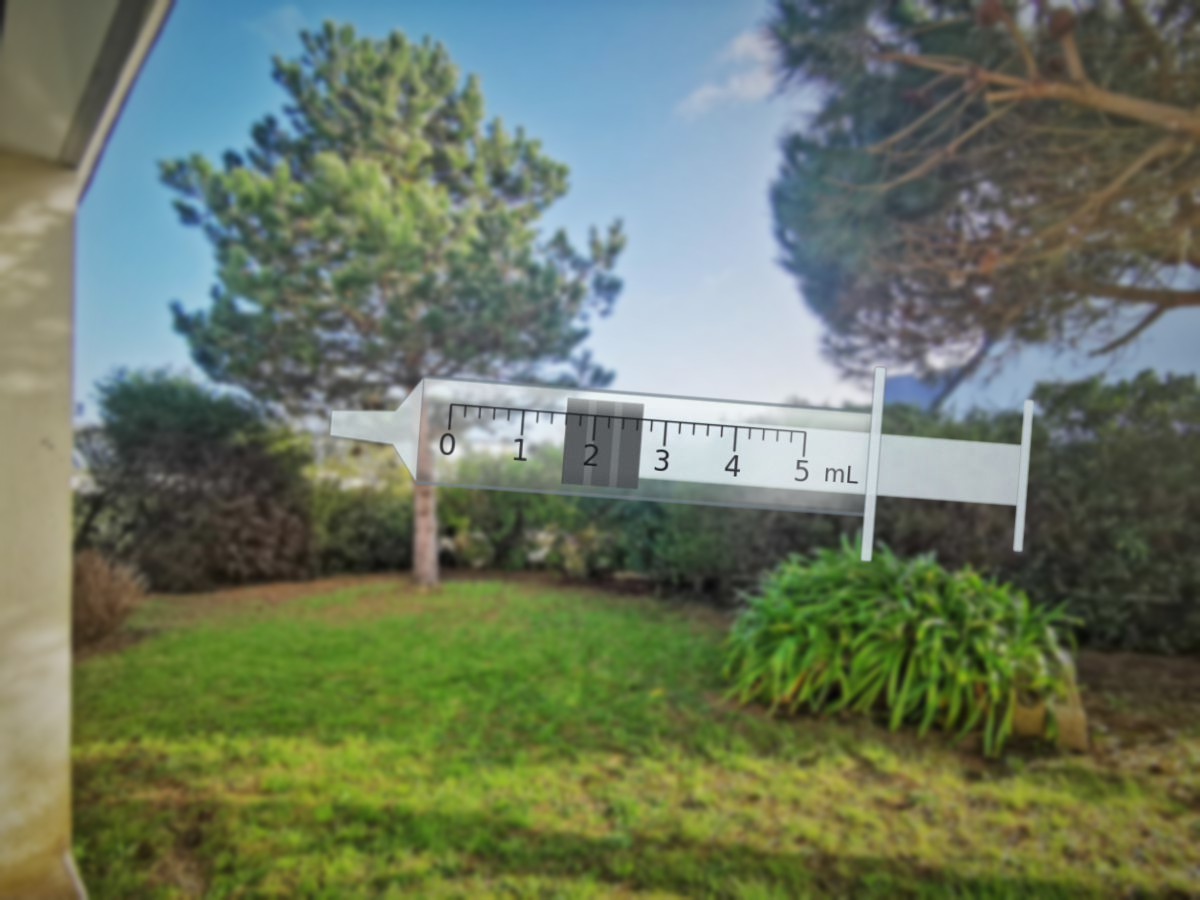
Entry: 1.6mL
